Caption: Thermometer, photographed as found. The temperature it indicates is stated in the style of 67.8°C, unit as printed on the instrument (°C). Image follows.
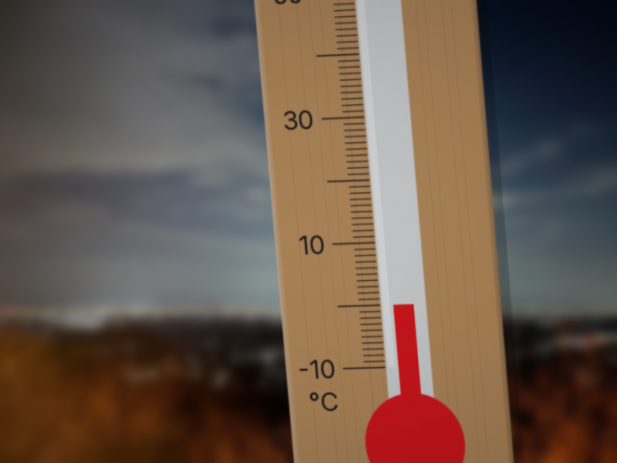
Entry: 0°C
